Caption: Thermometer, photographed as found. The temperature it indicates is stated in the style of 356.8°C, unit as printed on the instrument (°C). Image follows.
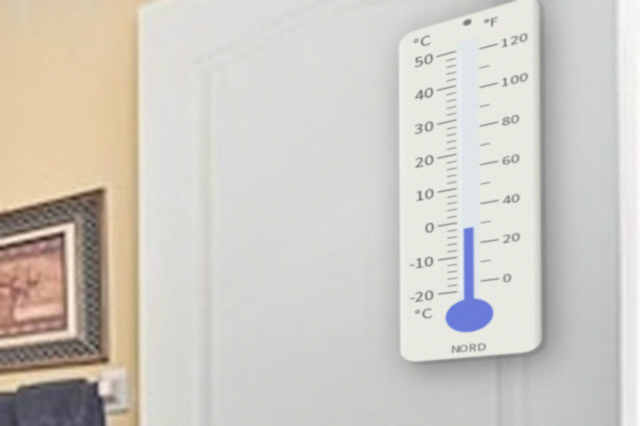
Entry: -2°C
